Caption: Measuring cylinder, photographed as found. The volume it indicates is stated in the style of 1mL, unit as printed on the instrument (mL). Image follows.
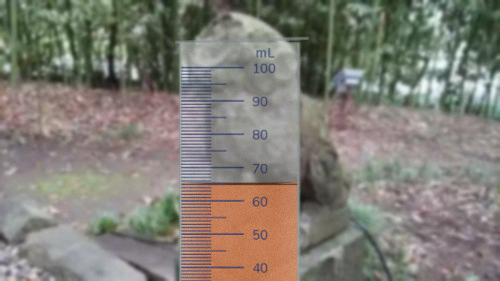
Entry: 65mL
